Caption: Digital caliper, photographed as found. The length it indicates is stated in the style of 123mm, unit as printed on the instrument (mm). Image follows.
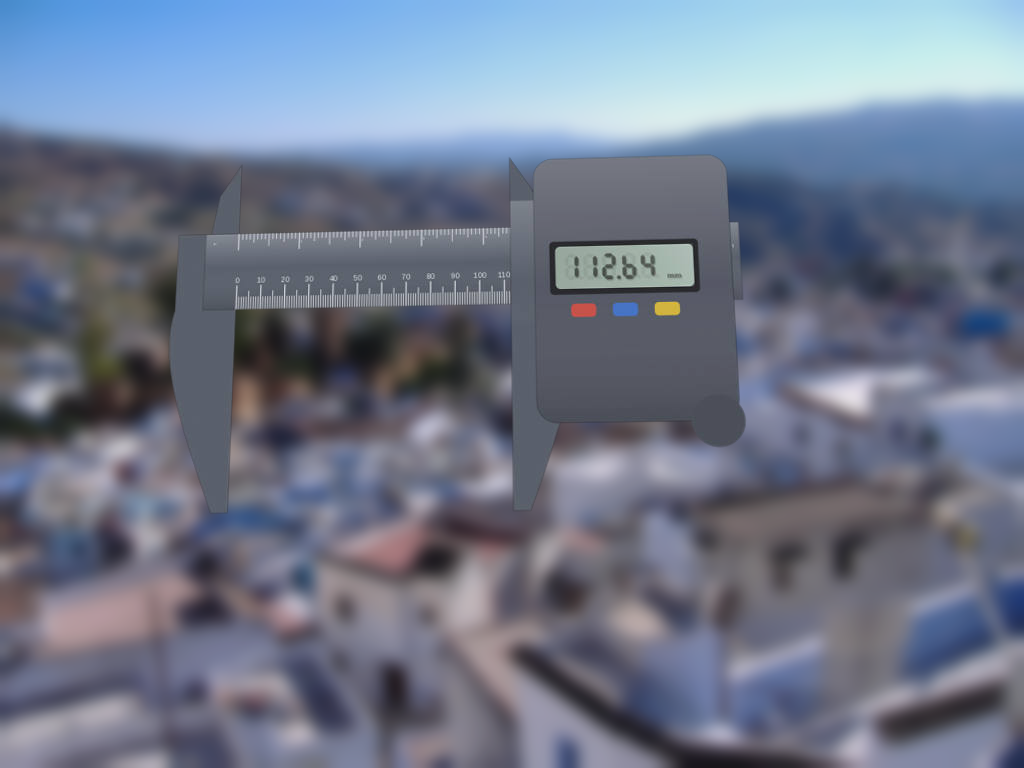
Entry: 112.64mm
